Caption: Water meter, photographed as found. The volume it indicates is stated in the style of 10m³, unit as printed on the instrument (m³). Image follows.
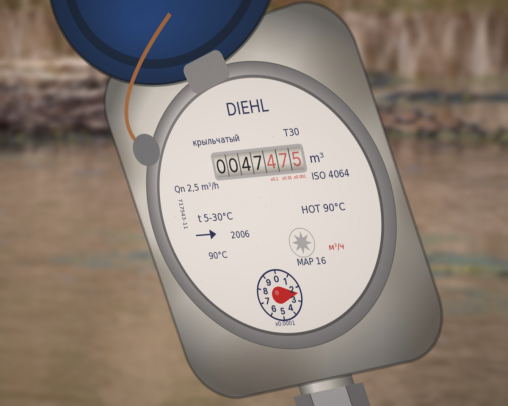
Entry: 47.4752m³
